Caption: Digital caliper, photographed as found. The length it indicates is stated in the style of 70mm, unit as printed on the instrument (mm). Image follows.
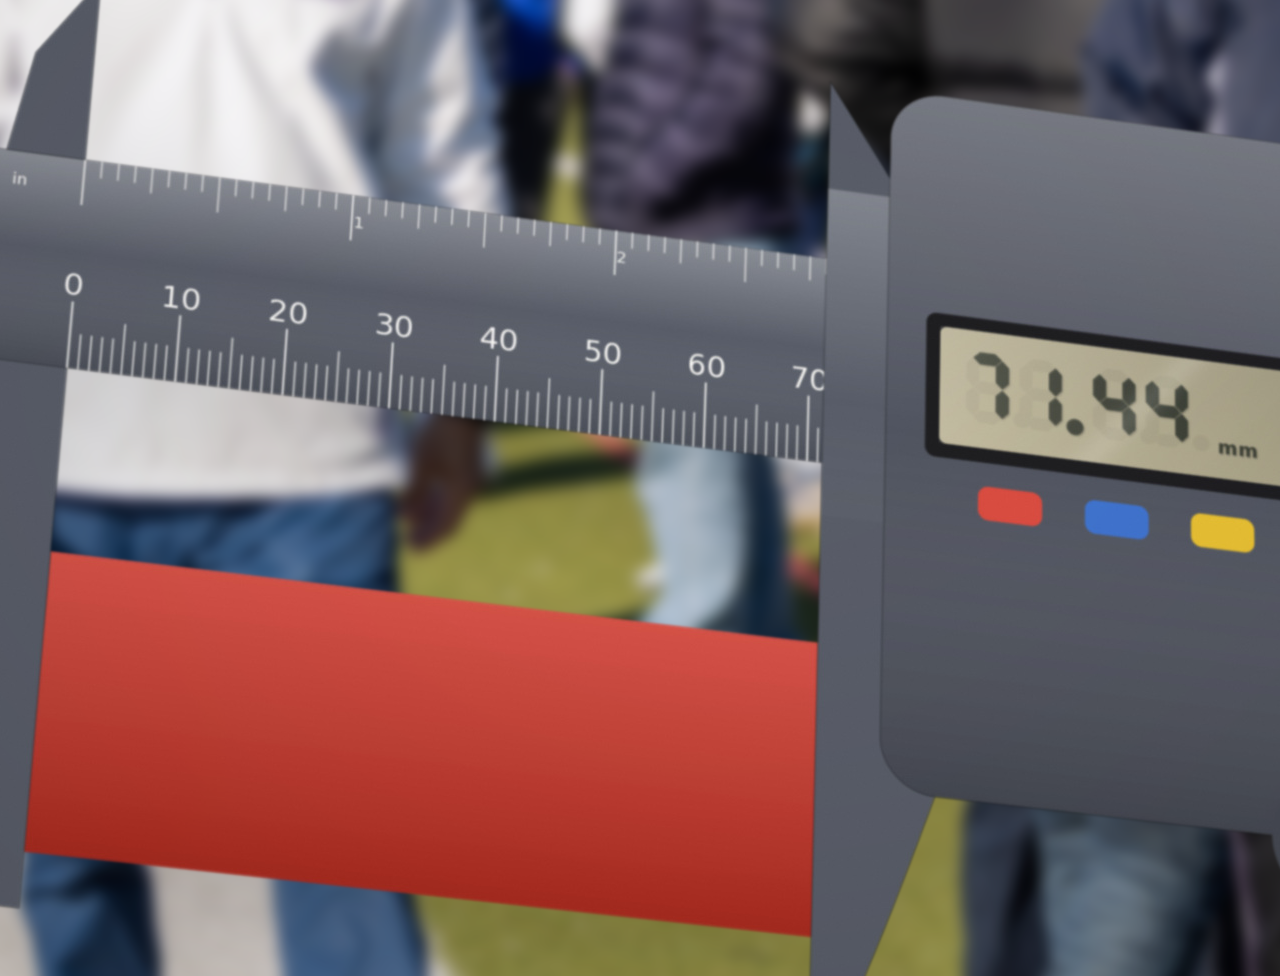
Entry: 71.44mm
